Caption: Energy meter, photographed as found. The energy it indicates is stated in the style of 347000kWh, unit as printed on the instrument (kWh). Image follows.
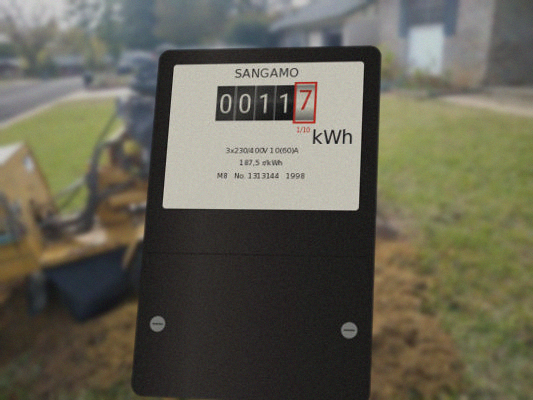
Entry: 11.7kWh
